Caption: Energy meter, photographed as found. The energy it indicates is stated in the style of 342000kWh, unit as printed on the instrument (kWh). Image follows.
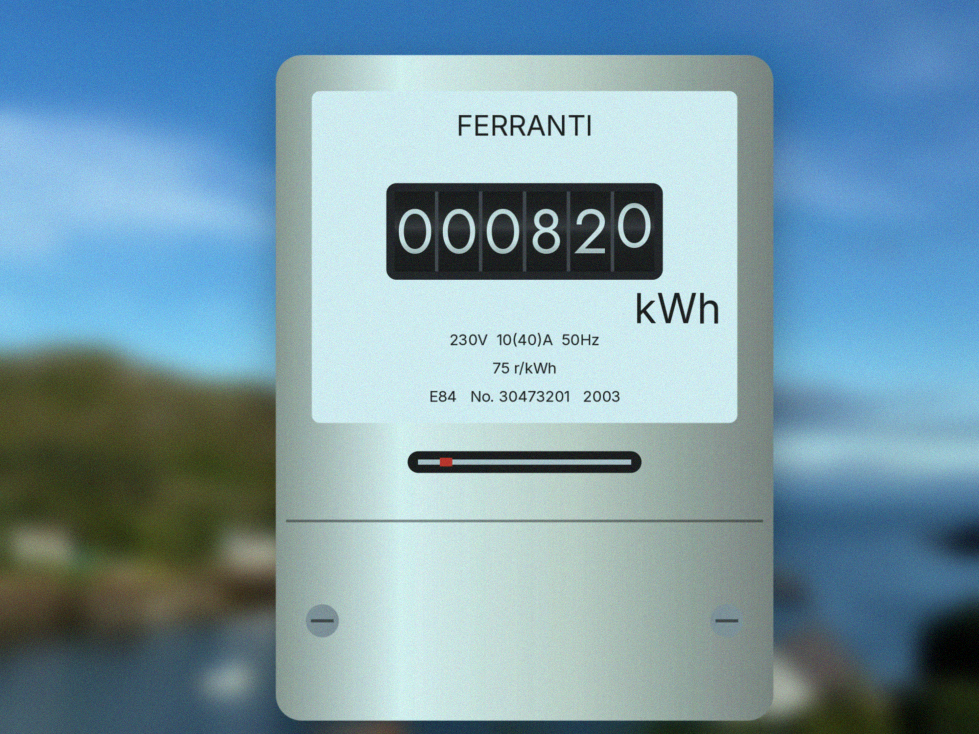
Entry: 820kWh
